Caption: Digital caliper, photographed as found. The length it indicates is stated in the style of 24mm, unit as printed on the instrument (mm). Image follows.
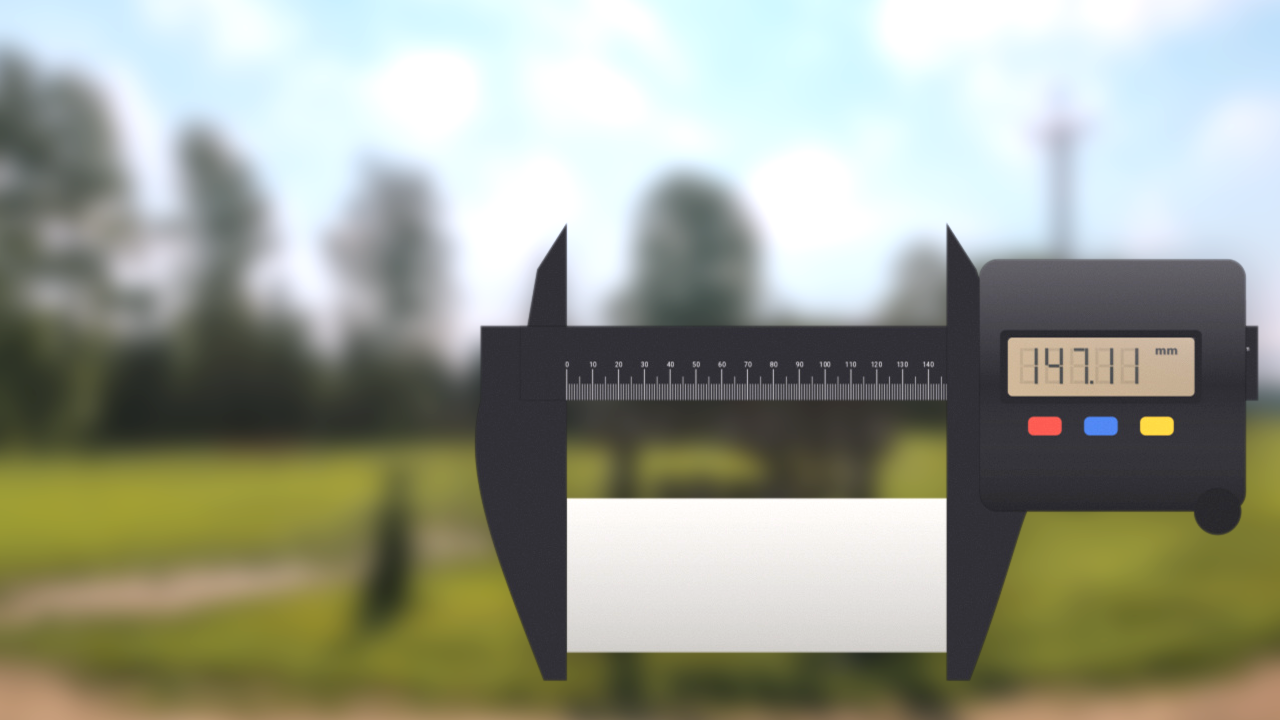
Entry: 147.11mm
